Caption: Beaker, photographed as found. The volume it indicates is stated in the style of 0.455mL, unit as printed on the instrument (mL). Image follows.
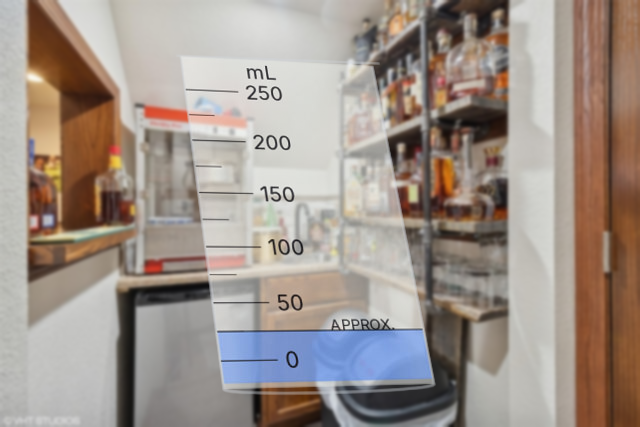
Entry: 25mL
